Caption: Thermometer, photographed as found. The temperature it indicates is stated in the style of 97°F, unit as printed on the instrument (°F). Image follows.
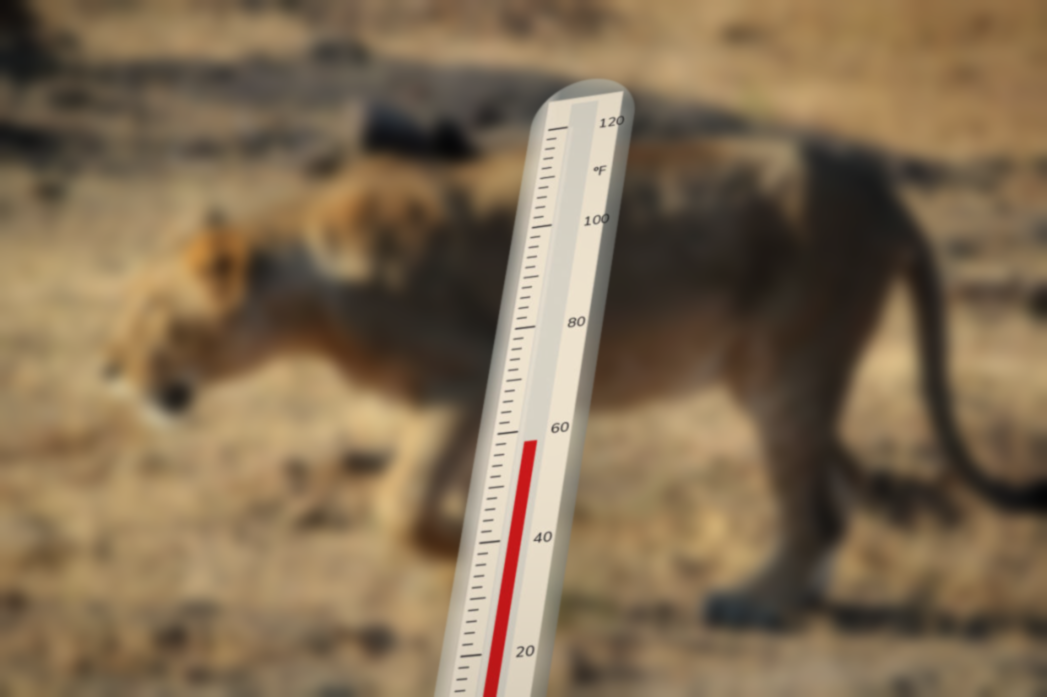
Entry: 58°F
